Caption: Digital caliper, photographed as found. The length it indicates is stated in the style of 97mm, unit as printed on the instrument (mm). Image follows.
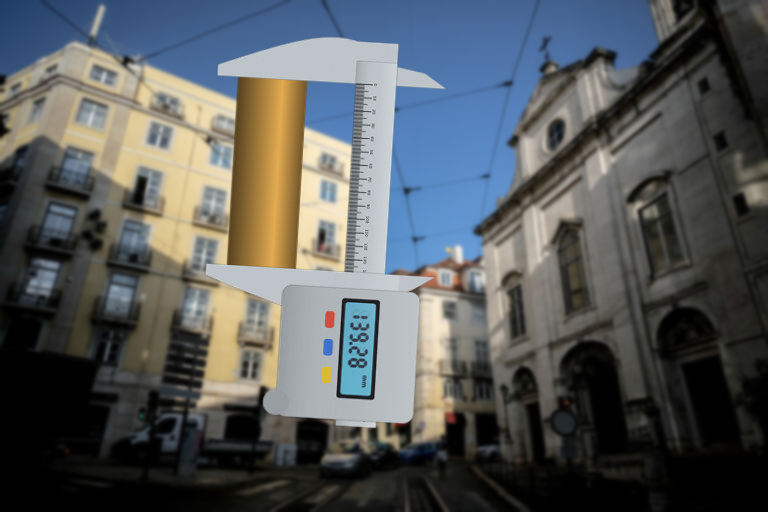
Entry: 139.28mm
